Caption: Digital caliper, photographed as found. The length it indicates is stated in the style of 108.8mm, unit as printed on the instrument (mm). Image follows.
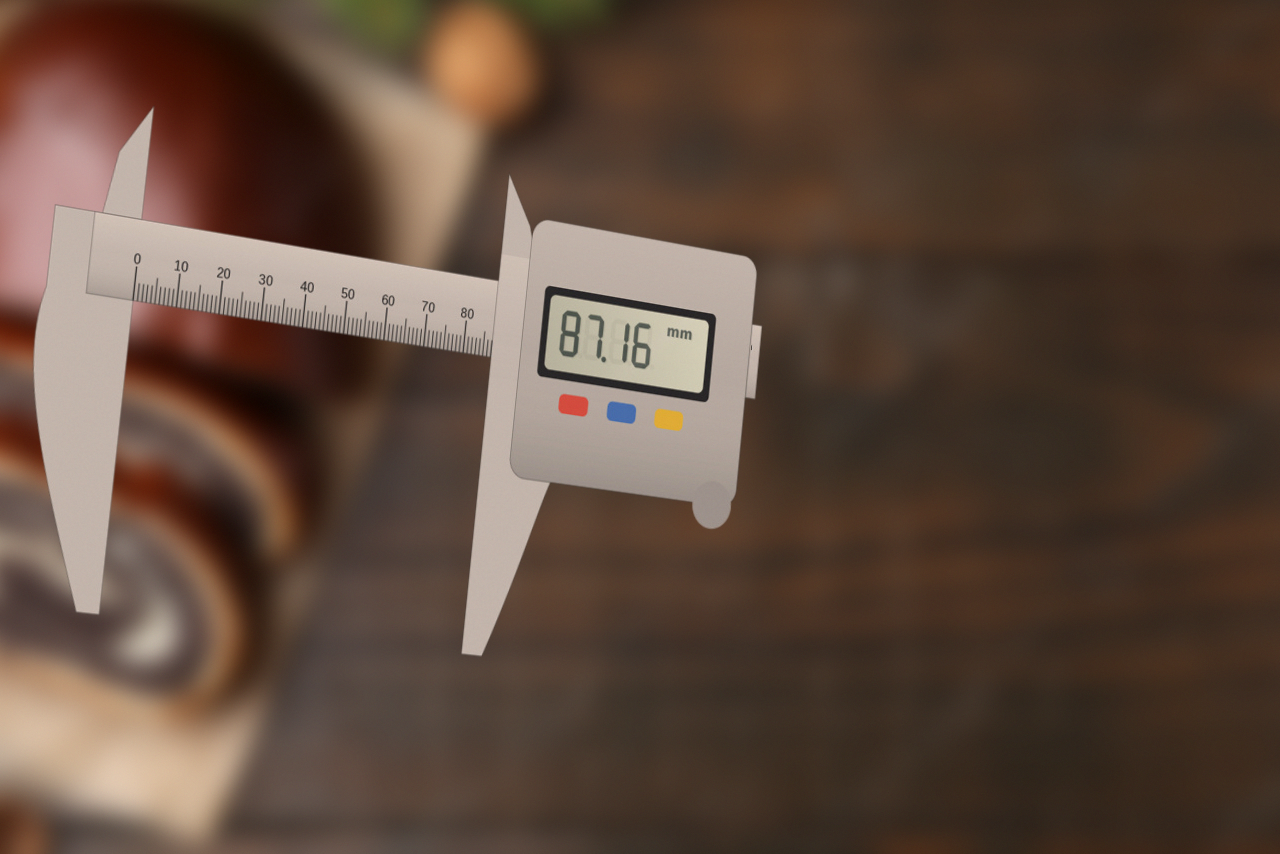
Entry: 87.16mm
